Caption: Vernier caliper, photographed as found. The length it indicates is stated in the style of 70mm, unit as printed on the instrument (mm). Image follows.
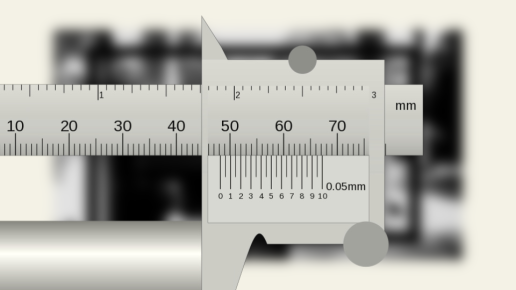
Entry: 48.2mm
